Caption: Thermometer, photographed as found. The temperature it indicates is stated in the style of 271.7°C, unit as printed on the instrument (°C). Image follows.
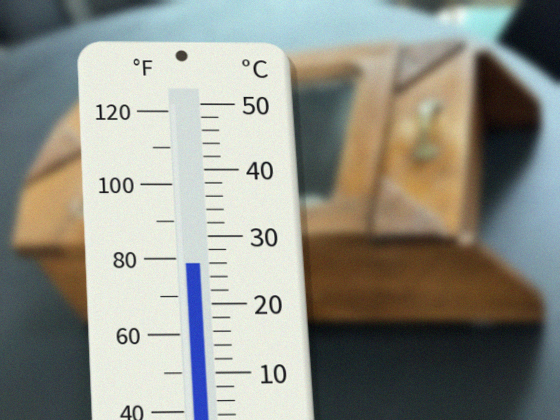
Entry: 26°C
